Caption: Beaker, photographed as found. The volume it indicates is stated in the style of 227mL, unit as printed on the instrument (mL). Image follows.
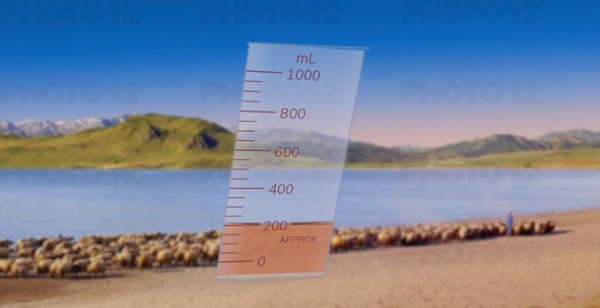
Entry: 200mL
